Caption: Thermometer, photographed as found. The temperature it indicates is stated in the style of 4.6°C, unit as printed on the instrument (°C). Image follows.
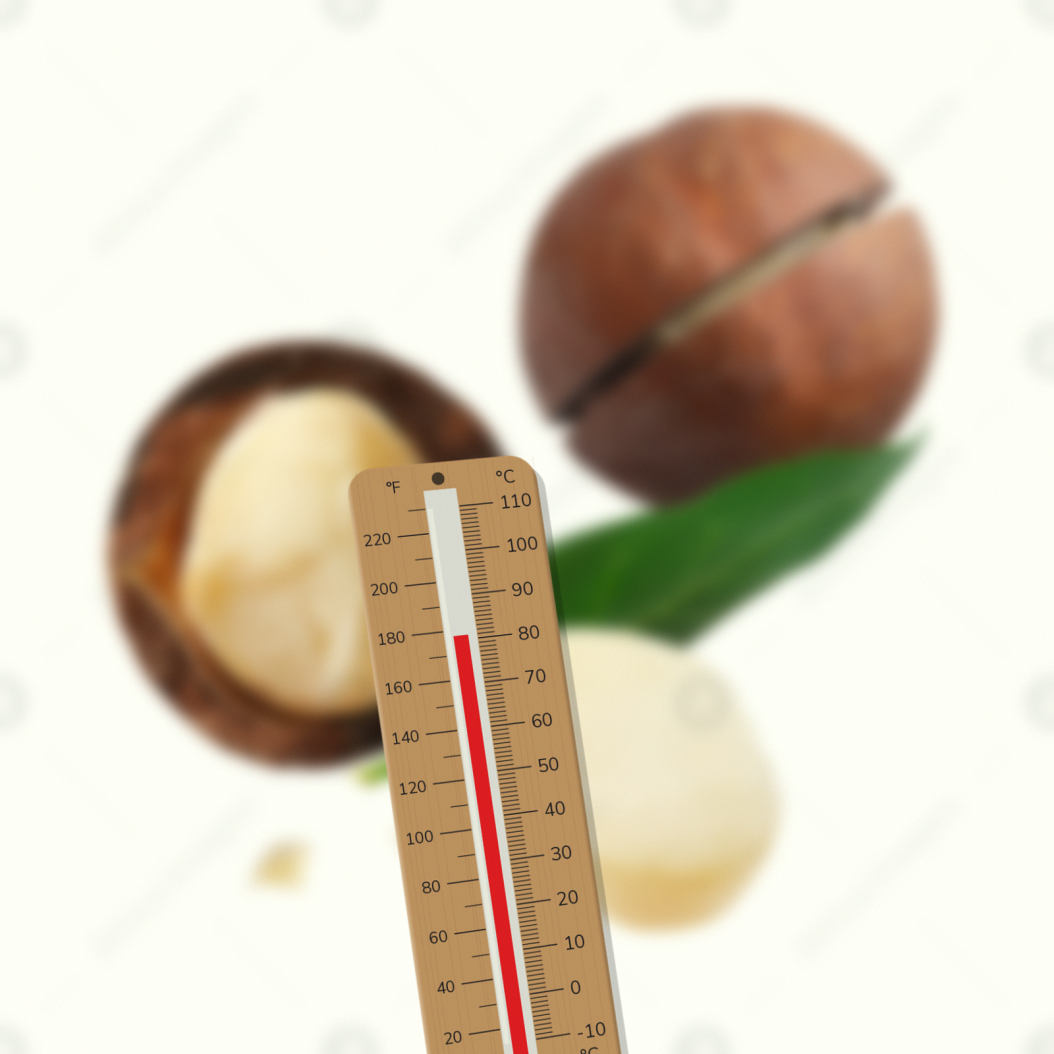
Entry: 81°C
